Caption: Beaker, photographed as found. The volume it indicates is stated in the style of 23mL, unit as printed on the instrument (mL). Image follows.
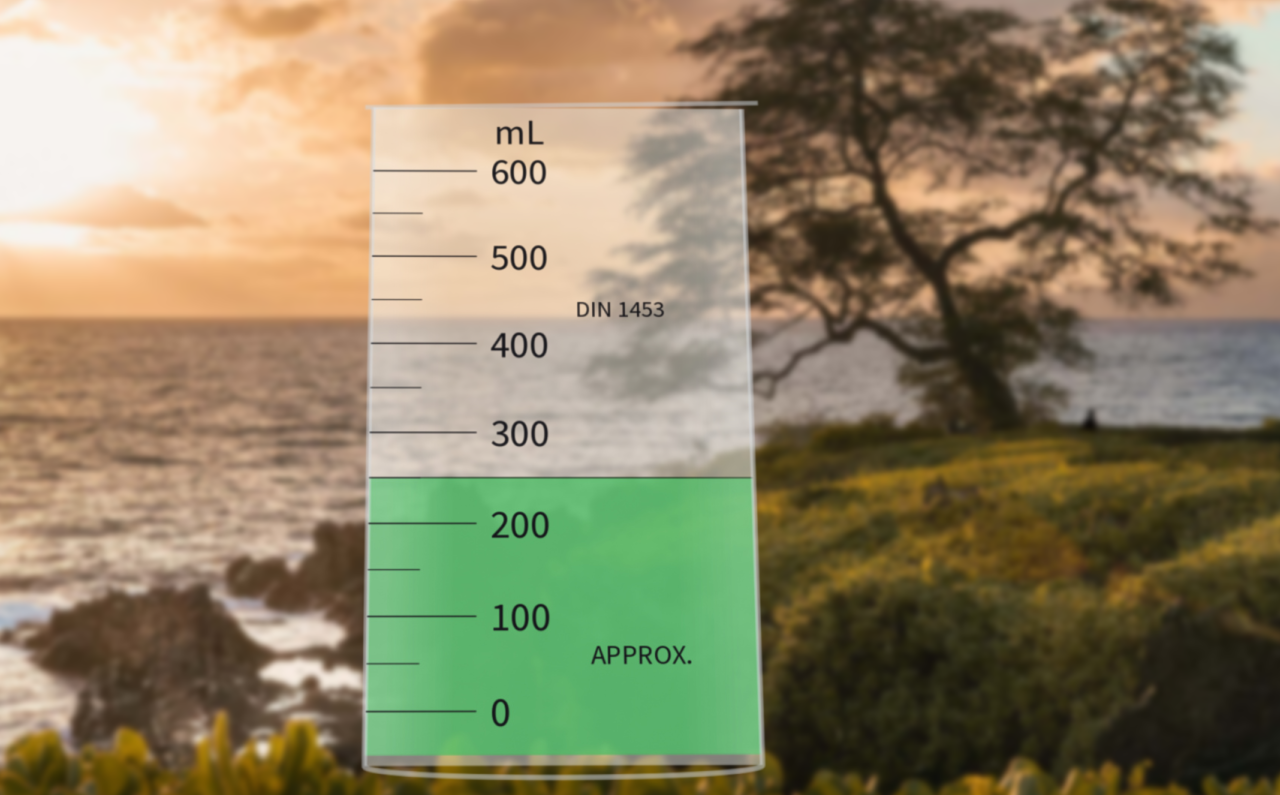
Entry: 250mL
